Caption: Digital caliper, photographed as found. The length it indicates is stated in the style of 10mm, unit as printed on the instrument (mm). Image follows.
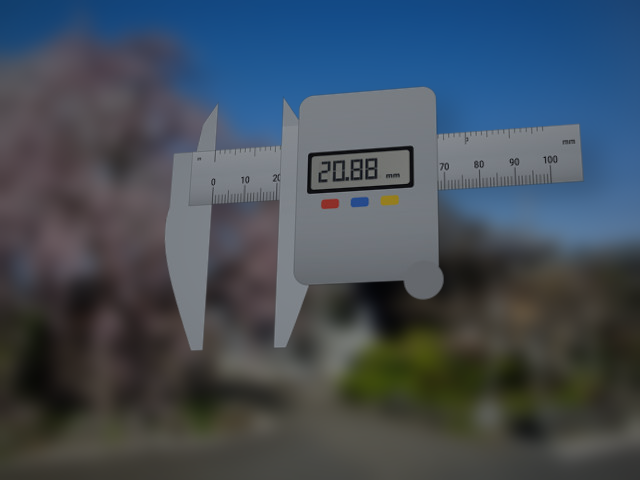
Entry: 20.88mm
